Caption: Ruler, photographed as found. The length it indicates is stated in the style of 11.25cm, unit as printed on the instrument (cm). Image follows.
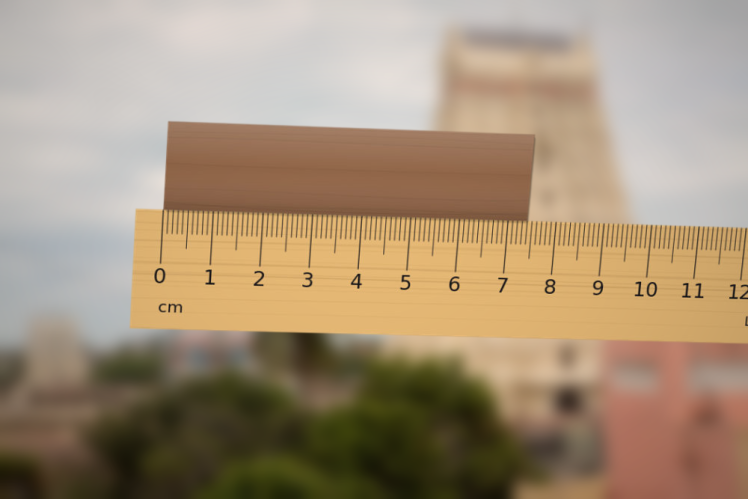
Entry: 7.4cm
